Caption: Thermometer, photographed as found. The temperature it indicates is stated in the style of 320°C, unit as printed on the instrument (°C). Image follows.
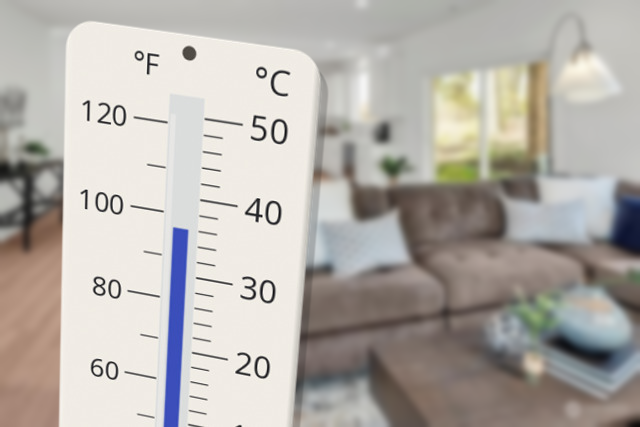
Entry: 36°C
